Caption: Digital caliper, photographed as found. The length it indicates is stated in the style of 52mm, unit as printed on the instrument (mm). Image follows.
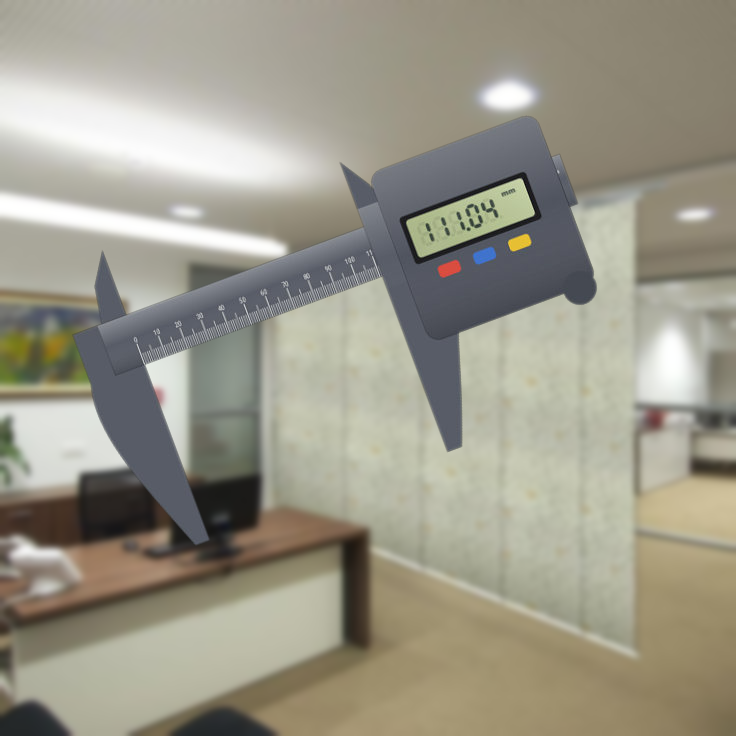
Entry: 111.04mm
